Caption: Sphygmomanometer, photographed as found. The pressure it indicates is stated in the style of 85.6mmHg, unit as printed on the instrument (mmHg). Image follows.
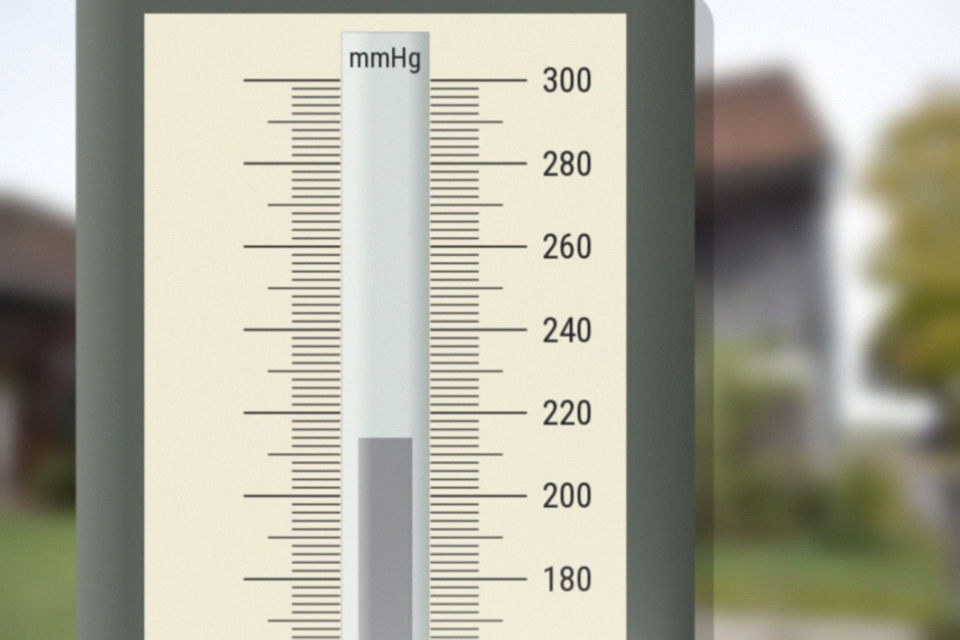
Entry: 214mmHg
